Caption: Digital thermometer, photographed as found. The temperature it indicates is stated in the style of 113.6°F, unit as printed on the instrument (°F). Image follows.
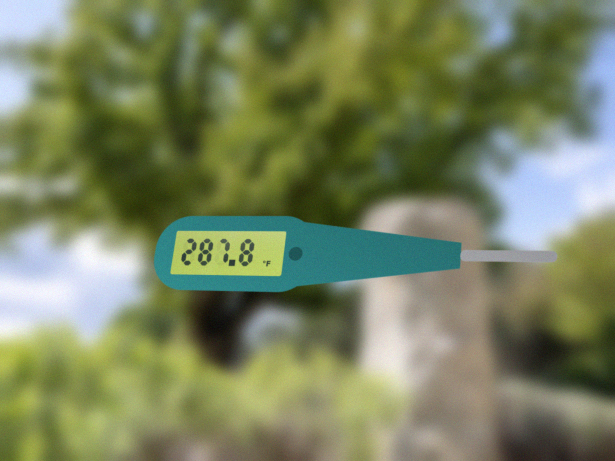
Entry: 287.8°F
